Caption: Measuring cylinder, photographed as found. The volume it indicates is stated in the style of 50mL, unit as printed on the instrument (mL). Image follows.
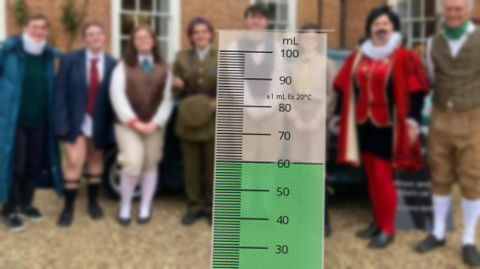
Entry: 60mL
